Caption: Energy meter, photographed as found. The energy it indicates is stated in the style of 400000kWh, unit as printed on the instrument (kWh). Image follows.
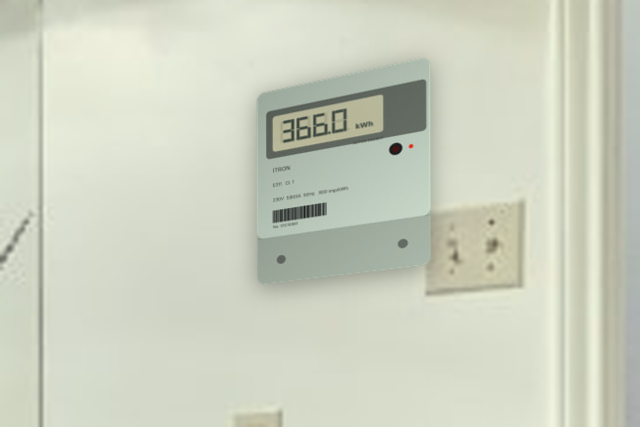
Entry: 366.0kWh
